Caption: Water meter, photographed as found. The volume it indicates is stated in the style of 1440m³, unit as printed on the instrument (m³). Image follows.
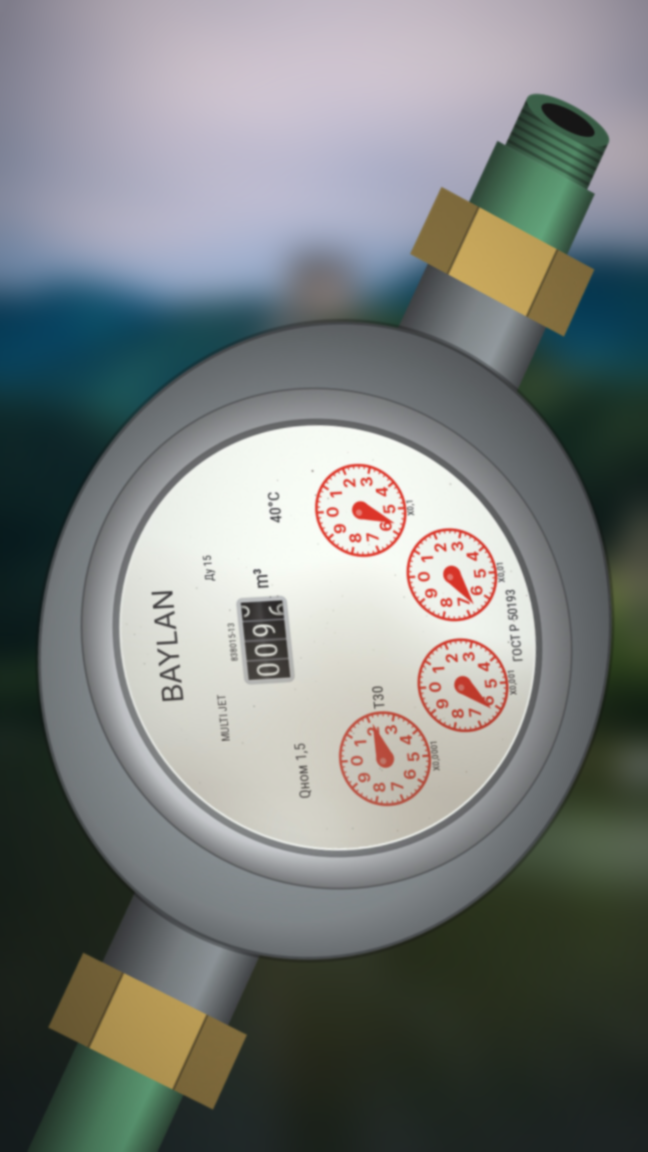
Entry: 95.5662m³
